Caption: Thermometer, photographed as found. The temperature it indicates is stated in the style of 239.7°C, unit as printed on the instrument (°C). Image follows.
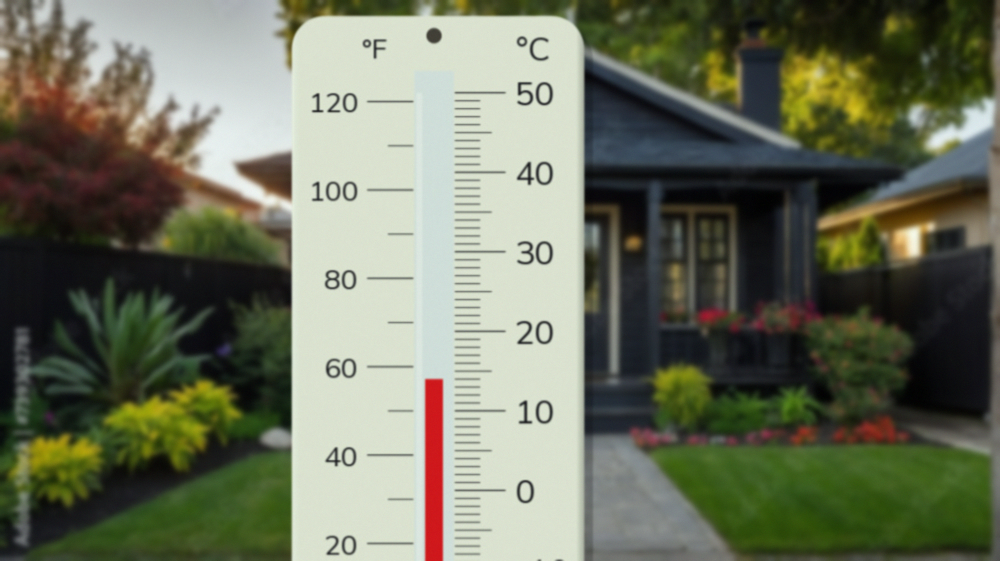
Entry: 14°C
